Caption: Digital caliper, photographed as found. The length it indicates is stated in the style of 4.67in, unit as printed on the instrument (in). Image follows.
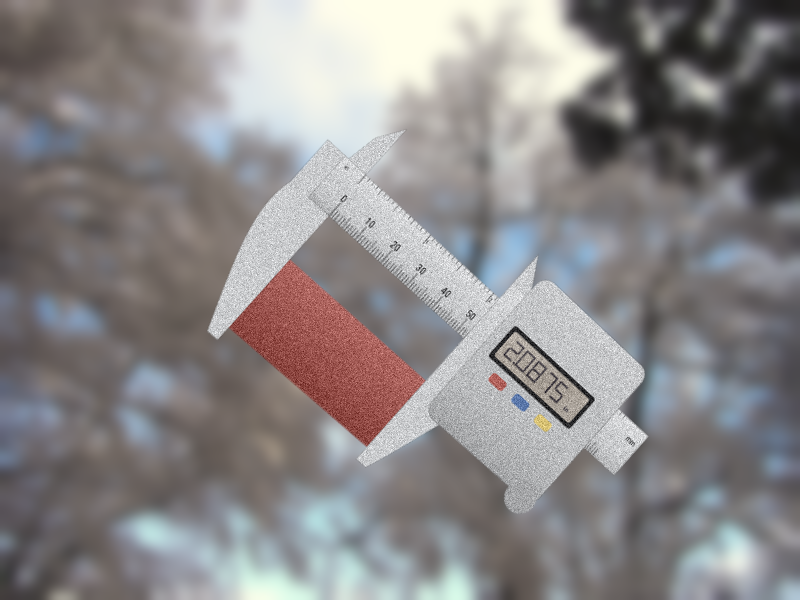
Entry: 2.0875in
